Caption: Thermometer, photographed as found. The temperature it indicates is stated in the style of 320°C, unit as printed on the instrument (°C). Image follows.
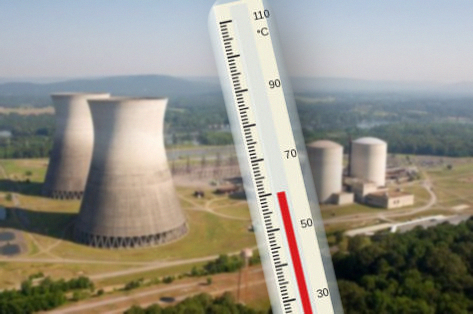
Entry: 60°C
